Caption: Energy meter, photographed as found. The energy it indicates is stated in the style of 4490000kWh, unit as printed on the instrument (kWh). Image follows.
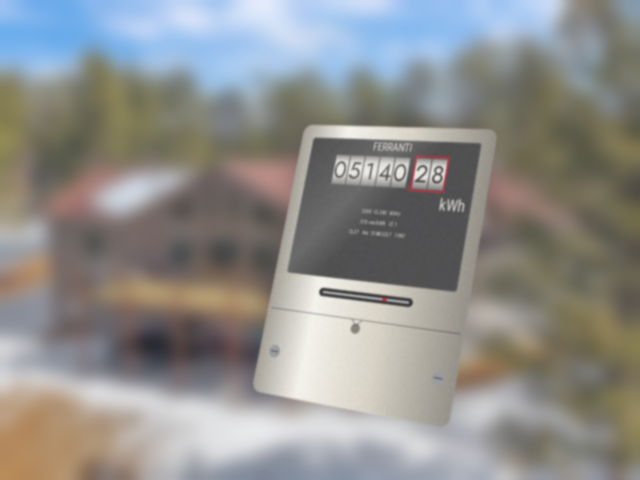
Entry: 5140.28kWh
